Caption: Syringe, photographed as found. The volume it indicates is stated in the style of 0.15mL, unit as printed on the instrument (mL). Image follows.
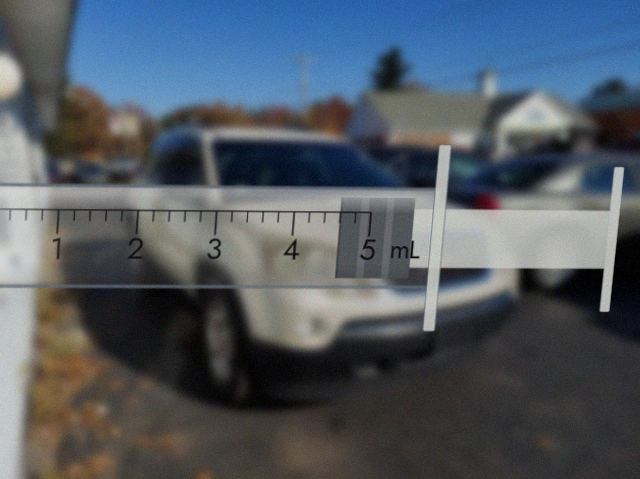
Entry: 4.6mL
